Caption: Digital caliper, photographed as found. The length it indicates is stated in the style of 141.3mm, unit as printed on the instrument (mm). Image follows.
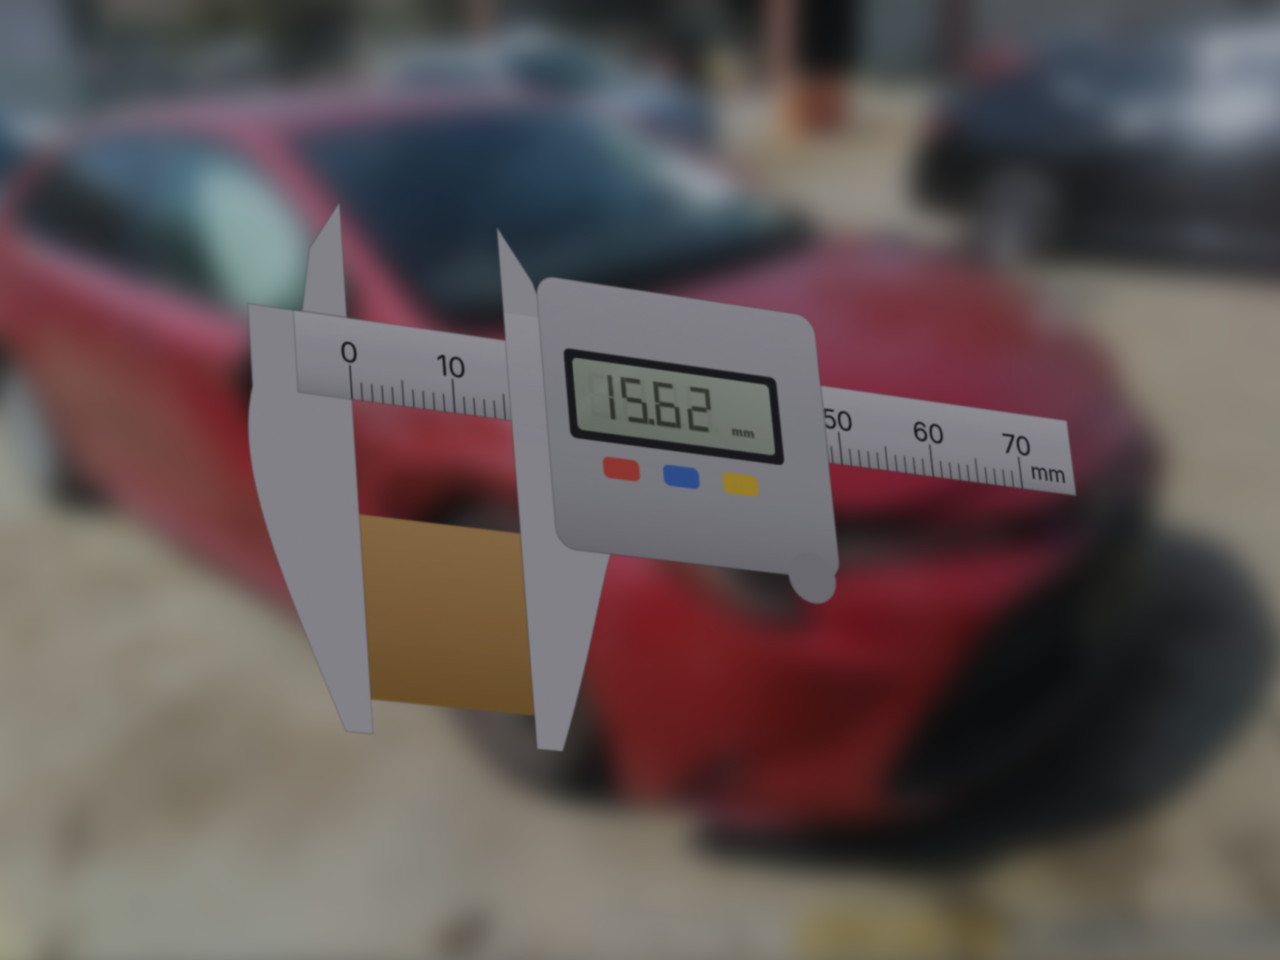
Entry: 15.62mm
